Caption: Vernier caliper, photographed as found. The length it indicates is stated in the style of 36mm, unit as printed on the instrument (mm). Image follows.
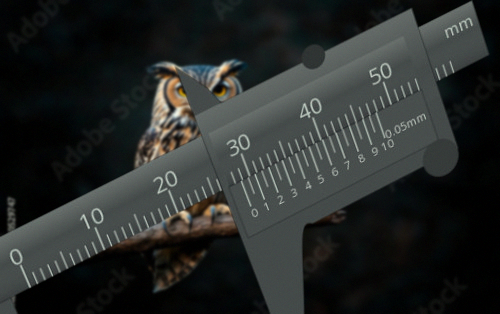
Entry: 28.8mm
